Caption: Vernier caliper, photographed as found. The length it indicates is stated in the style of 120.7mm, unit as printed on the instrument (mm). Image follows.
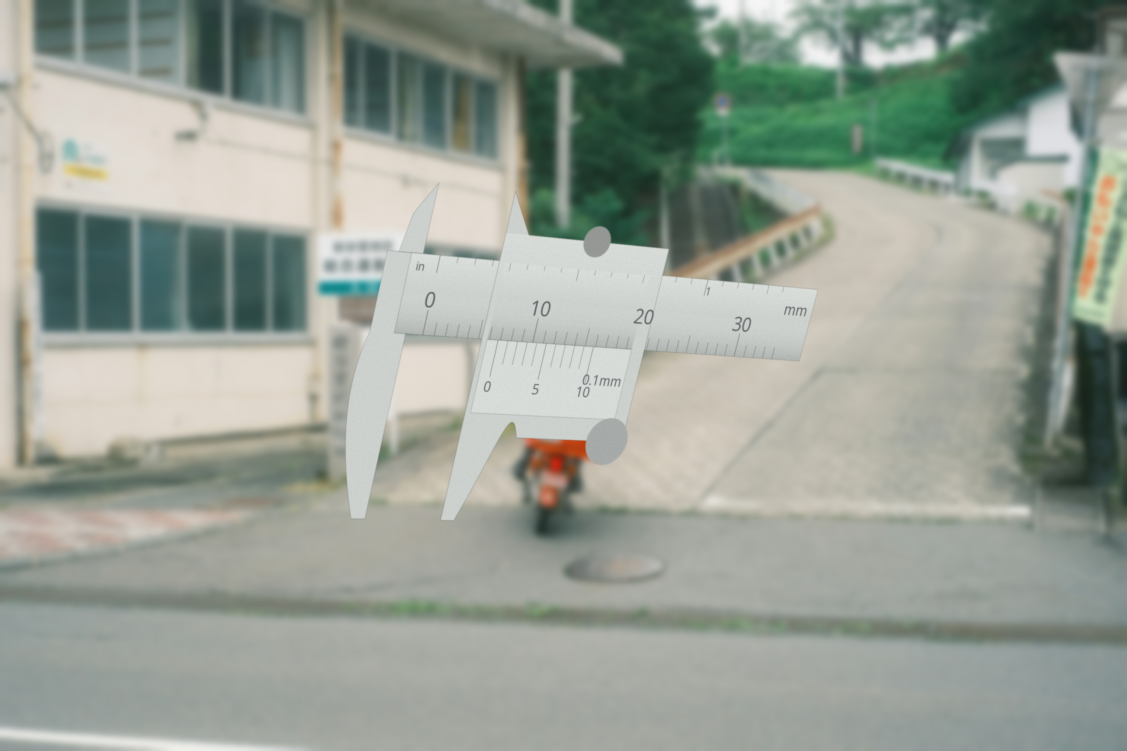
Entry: 6.8mm
